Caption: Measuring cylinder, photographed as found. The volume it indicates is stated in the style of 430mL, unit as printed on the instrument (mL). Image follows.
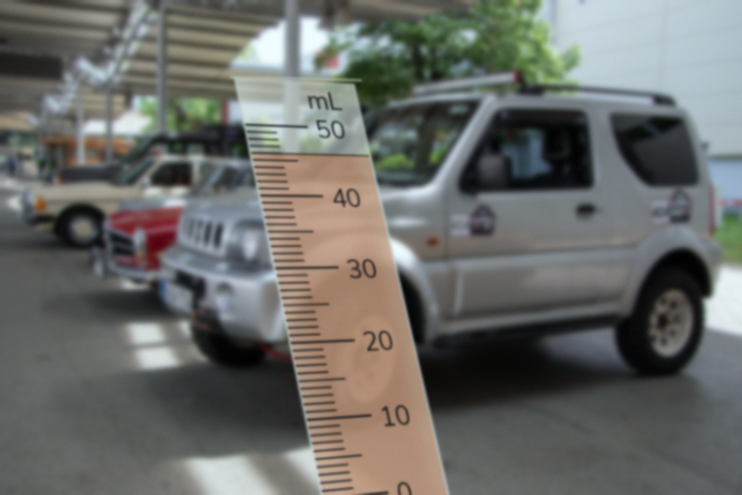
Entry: 46mL
